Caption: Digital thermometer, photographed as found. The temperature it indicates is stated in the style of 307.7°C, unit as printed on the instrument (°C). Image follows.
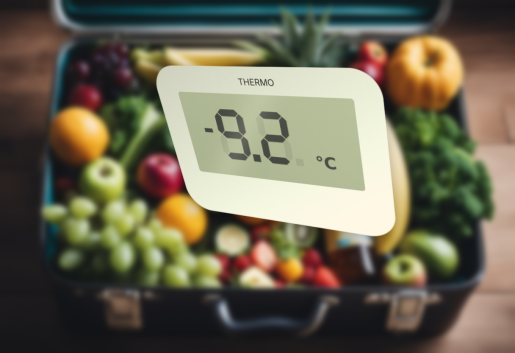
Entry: -9.2°C
